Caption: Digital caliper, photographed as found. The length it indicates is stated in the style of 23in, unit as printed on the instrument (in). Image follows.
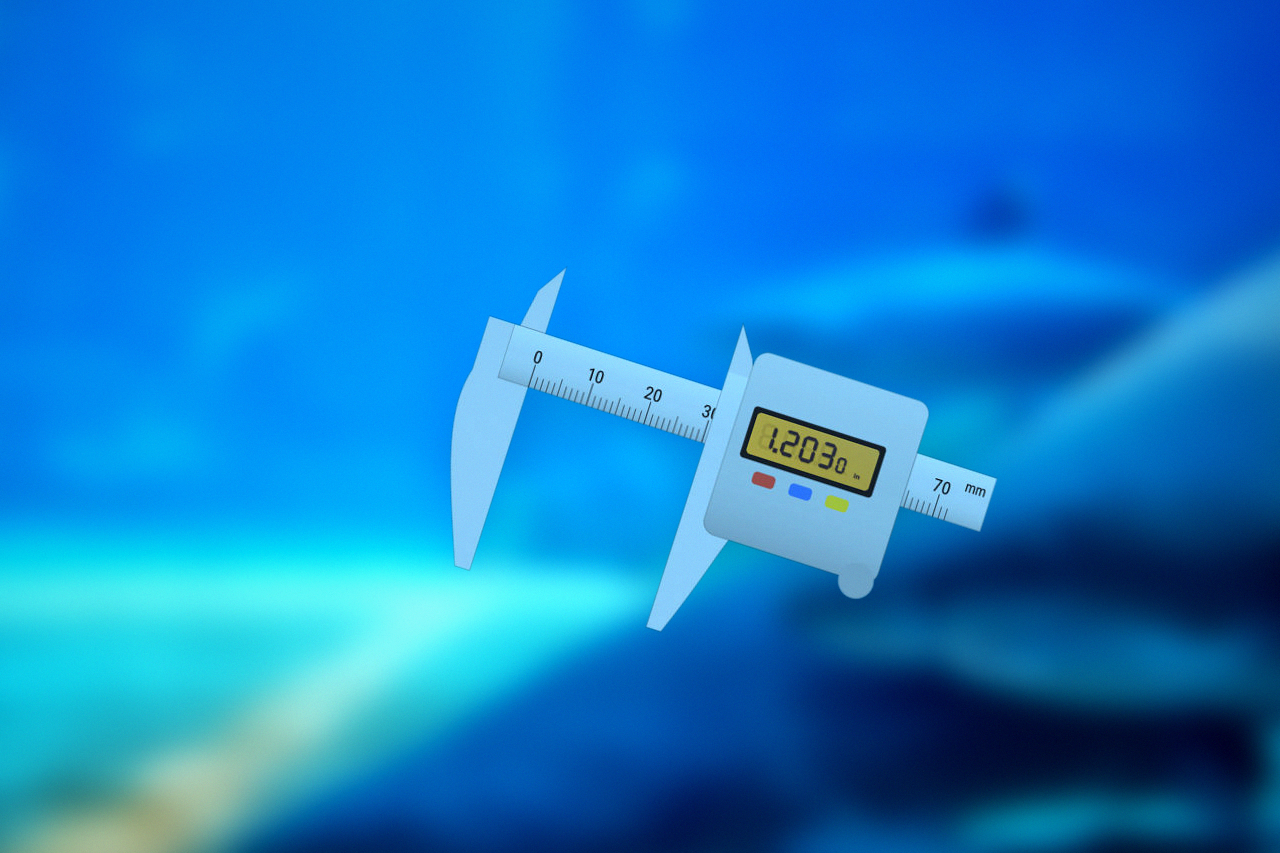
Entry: 1.2030in
